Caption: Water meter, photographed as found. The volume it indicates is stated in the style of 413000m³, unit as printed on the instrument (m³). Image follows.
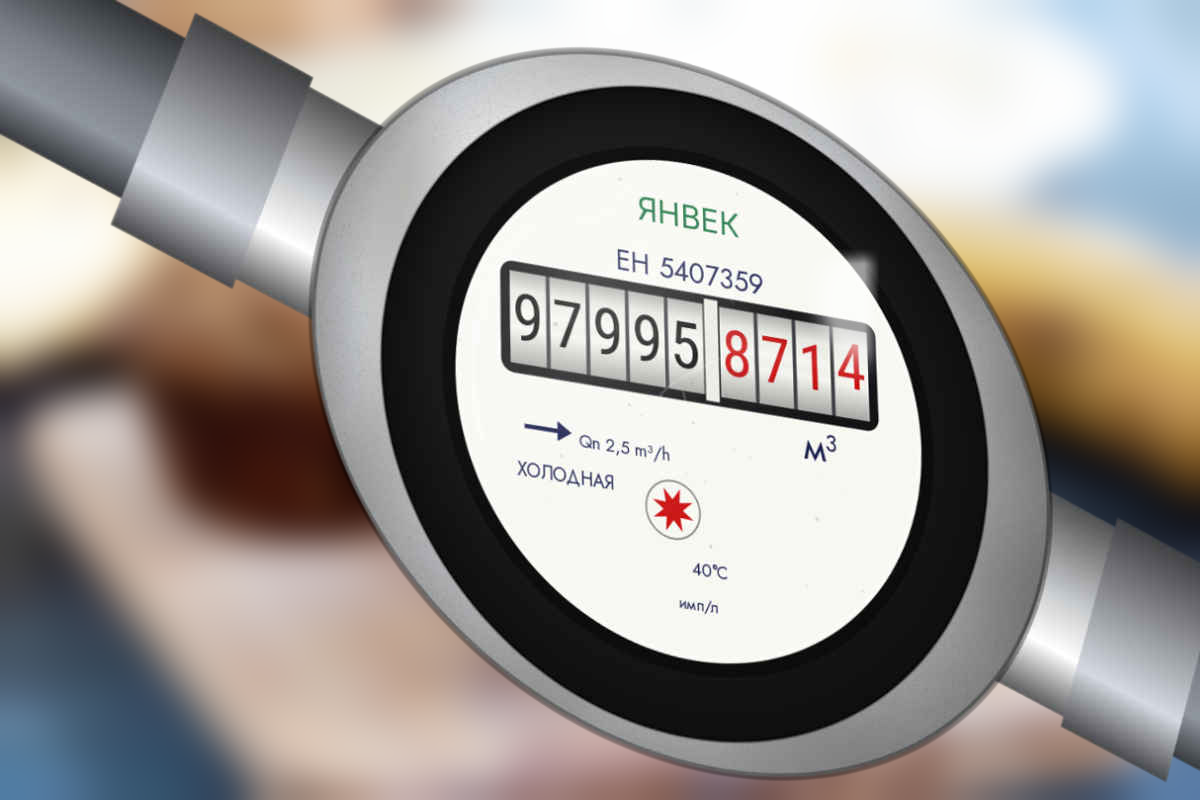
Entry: 97995.8714m³
